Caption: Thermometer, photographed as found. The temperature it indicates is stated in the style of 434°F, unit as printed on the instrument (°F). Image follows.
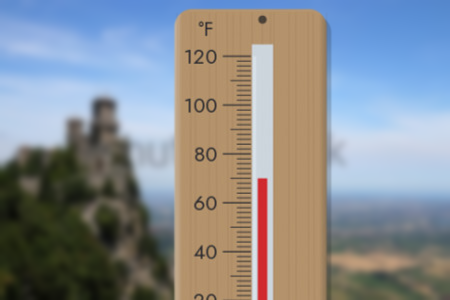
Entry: 70°F
